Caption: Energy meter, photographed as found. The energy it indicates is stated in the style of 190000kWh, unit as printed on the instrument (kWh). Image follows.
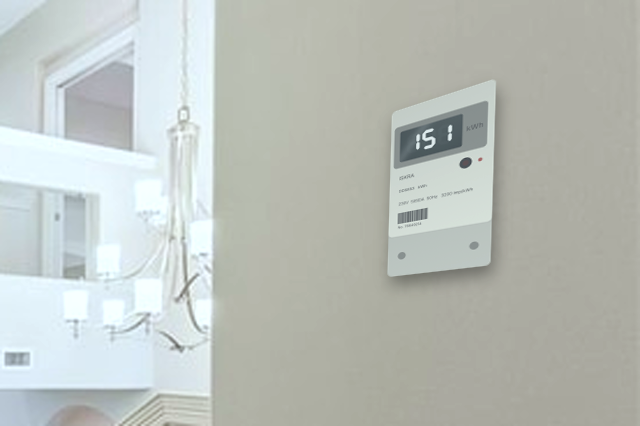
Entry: 151kWh
